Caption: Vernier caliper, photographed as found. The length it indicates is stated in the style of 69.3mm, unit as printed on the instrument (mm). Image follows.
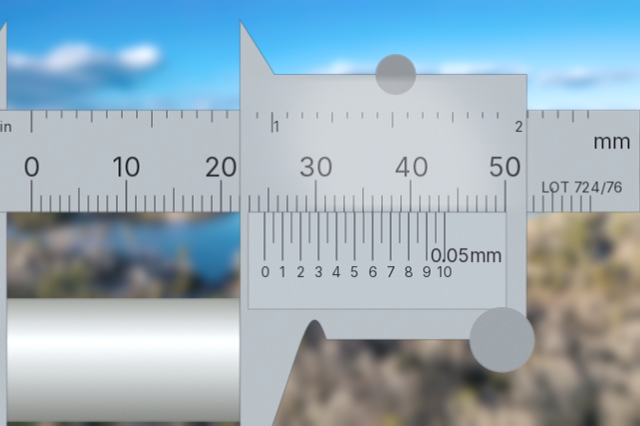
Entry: 24.6mm
